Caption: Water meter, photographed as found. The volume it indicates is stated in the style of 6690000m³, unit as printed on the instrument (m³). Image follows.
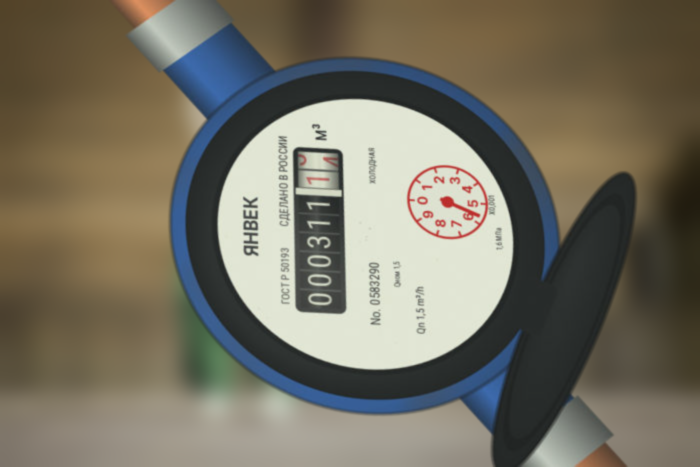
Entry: 311.135m³
